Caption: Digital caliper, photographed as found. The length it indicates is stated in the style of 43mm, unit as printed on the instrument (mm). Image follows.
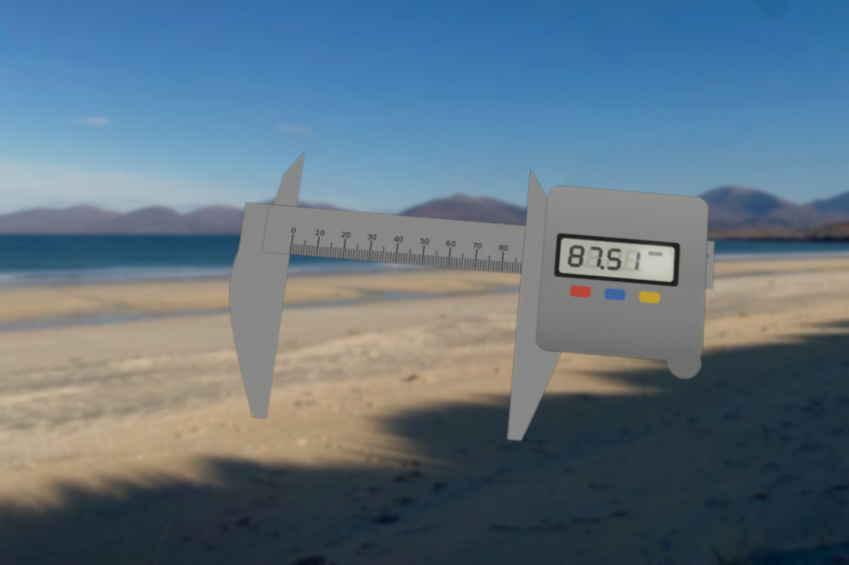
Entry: 87.51mm
